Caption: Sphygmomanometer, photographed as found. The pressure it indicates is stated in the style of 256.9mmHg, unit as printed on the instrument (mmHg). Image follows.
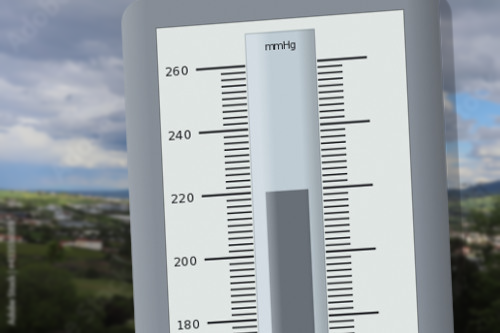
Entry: 220mmHg
